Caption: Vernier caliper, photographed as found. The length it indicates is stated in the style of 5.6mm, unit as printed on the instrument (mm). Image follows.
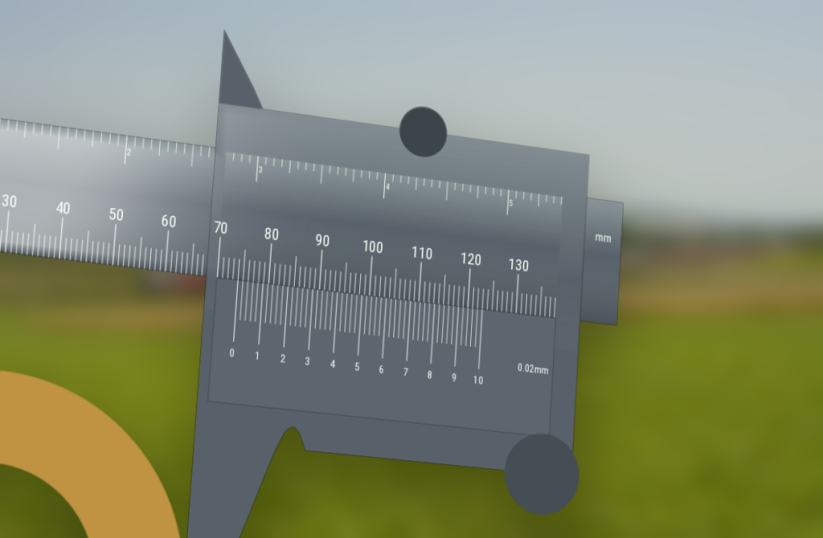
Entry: 74.0mm
